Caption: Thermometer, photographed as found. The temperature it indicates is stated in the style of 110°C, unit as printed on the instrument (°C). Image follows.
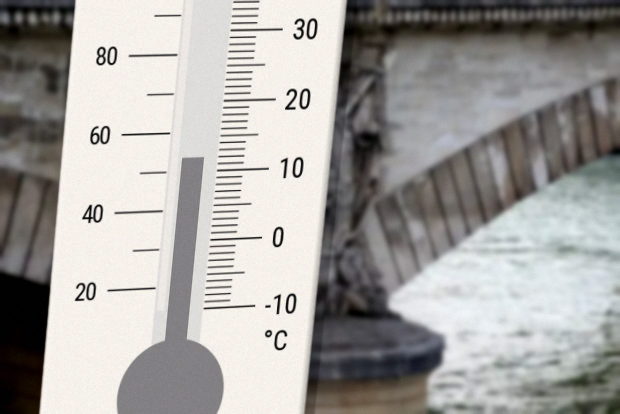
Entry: 12°C
